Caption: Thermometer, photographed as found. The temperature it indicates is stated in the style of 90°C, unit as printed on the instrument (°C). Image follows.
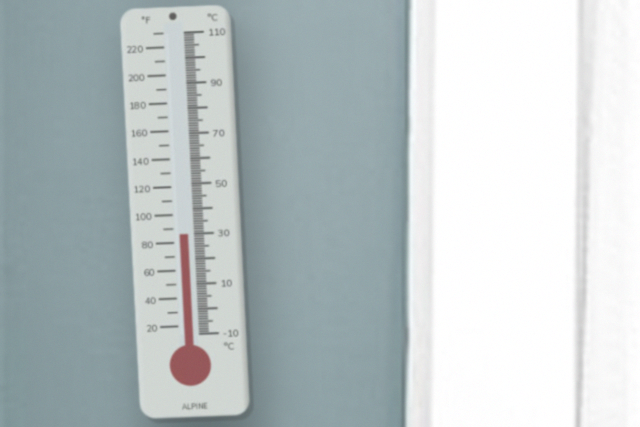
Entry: 30°C
